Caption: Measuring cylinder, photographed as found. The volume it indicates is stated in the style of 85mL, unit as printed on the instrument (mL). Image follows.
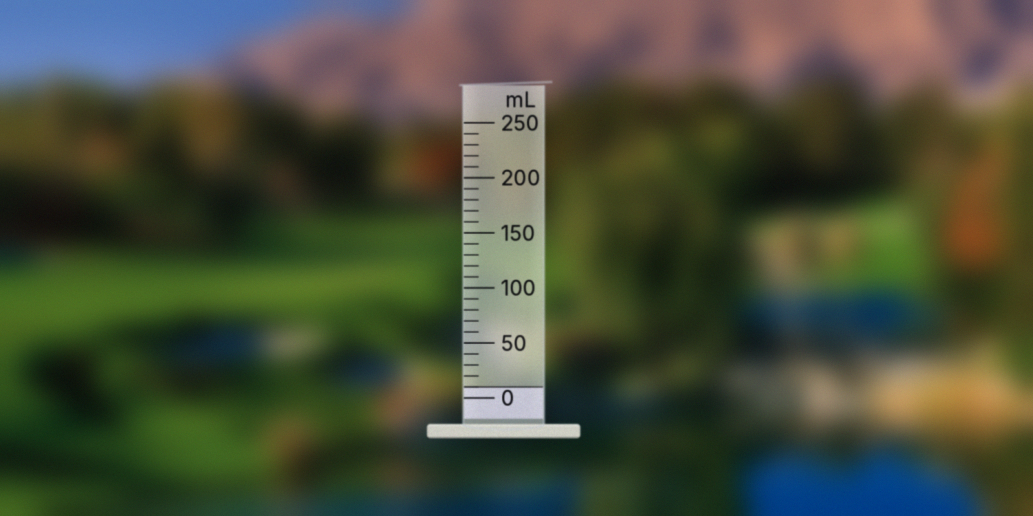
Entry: 10mL
